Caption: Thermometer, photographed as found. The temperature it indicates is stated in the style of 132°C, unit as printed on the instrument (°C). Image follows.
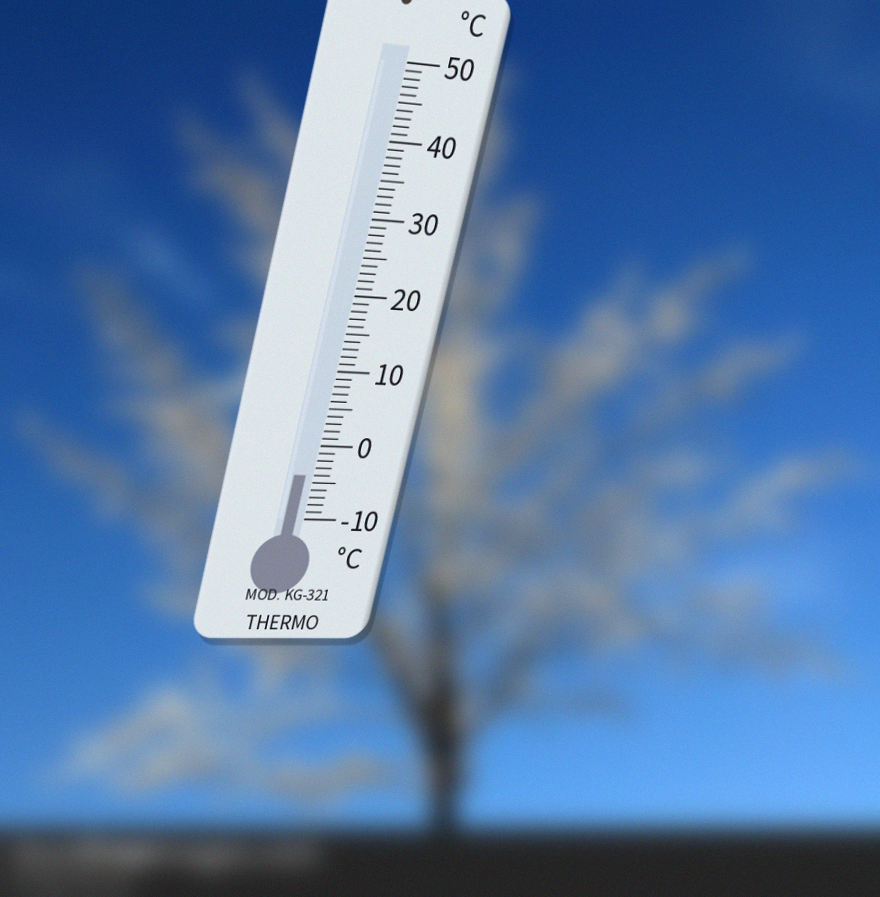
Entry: -4°C
